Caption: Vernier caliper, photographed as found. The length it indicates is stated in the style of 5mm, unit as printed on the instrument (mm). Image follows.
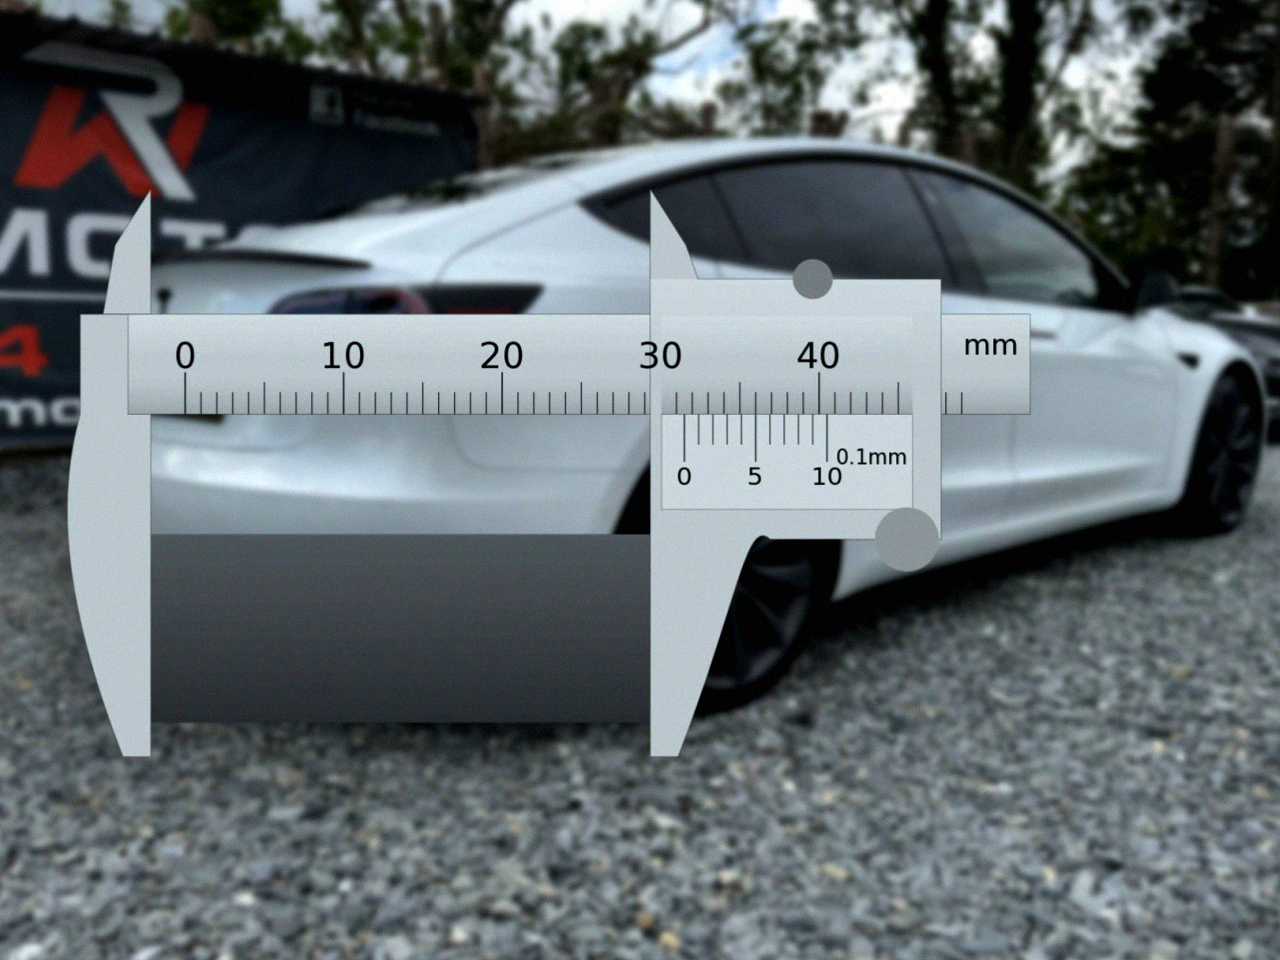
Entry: 31.5mm
